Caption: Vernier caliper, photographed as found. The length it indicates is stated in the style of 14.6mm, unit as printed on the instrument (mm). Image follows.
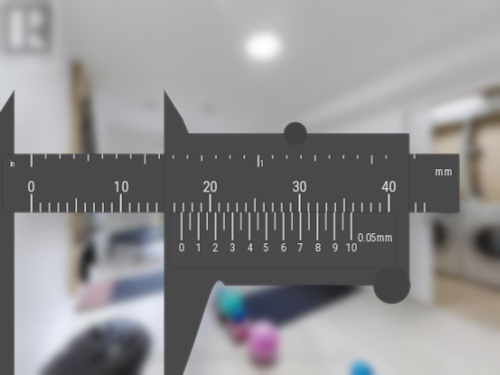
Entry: 16.8mm
